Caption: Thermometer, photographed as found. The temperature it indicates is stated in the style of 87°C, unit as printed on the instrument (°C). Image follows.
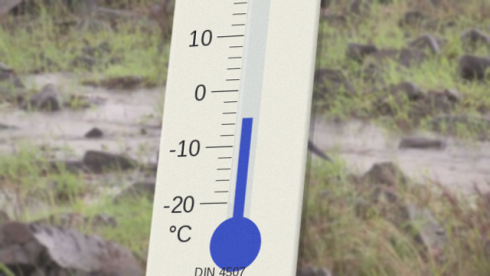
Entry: -5°C
